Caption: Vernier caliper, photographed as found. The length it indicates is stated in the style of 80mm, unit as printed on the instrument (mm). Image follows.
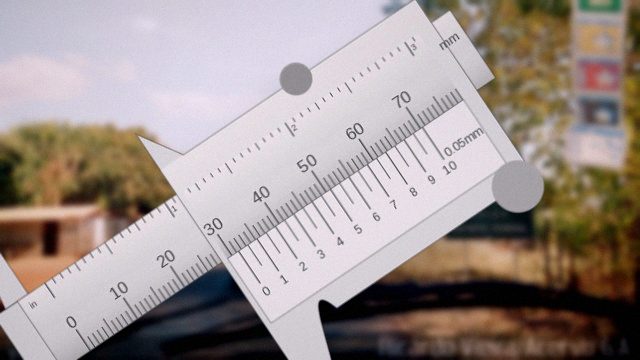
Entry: 31.4mm
